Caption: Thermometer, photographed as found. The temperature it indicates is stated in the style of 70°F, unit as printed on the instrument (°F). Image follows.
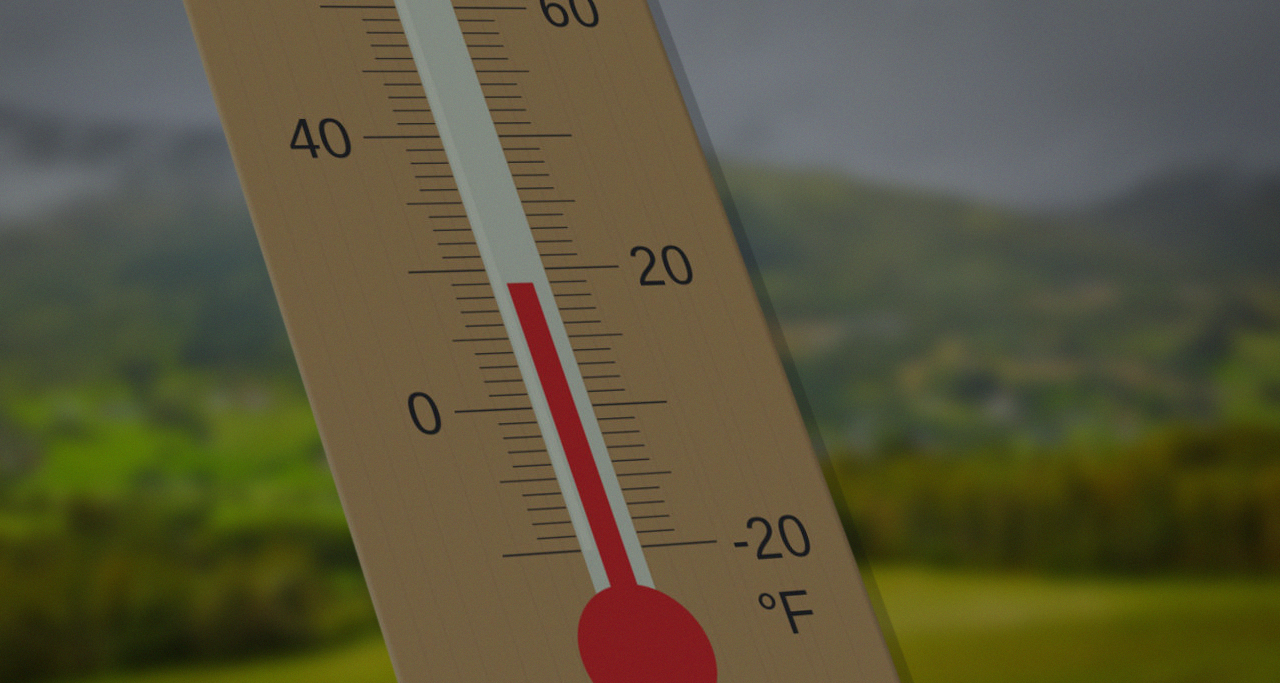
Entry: 18°F
